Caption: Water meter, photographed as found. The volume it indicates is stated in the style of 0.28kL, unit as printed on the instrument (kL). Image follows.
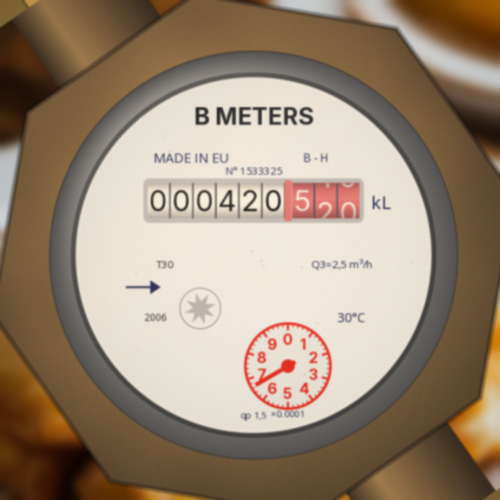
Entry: 420.5196kL
